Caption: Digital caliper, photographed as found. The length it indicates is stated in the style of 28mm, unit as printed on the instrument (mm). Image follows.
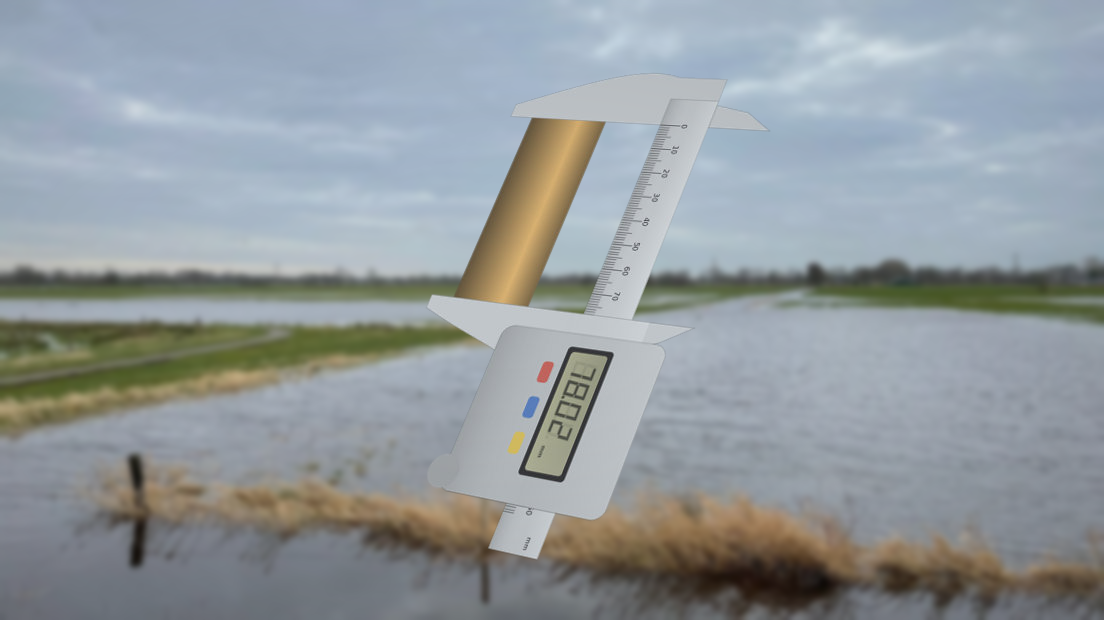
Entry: 78.02mm
